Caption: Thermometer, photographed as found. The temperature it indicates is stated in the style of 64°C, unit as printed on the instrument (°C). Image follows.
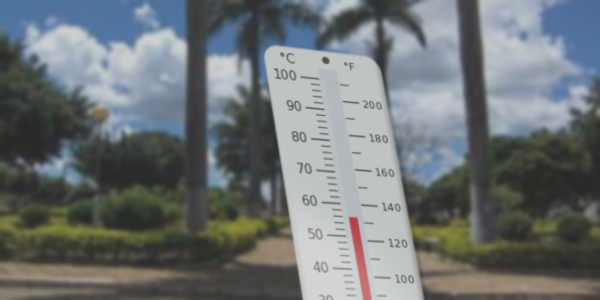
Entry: 56°C
